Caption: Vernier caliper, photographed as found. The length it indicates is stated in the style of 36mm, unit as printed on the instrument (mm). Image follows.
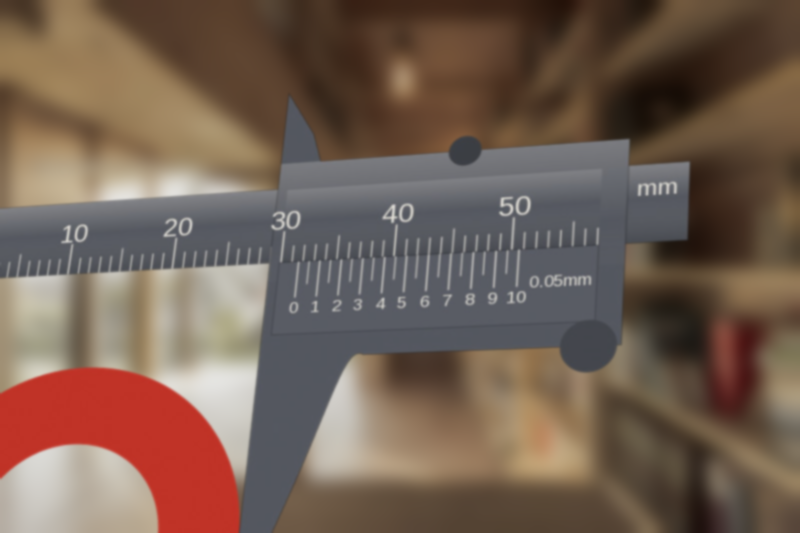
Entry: 31.6mm
